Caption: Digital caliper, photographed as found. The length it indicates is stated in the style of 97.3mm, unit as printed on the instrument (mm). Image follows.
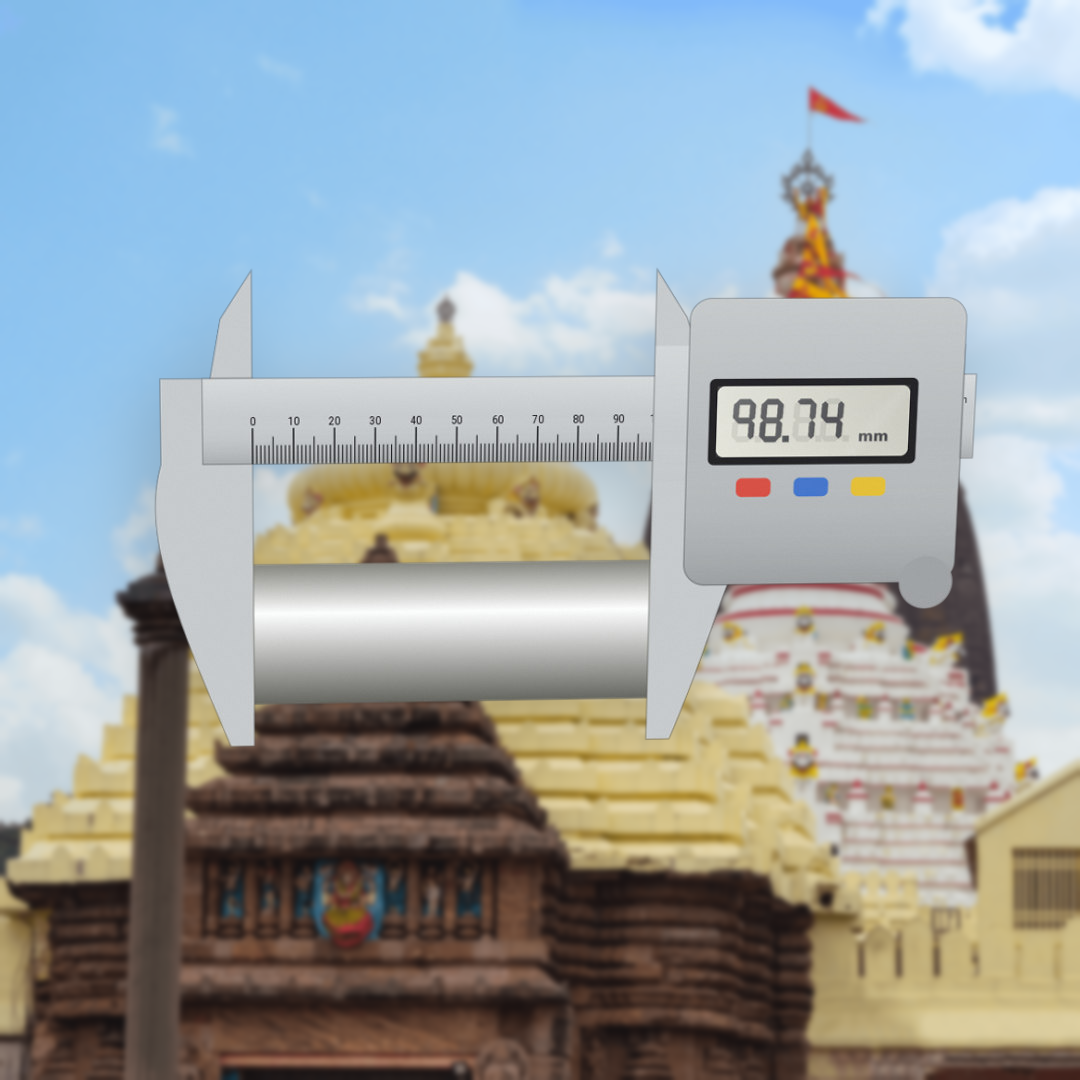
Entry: 98.74mm
